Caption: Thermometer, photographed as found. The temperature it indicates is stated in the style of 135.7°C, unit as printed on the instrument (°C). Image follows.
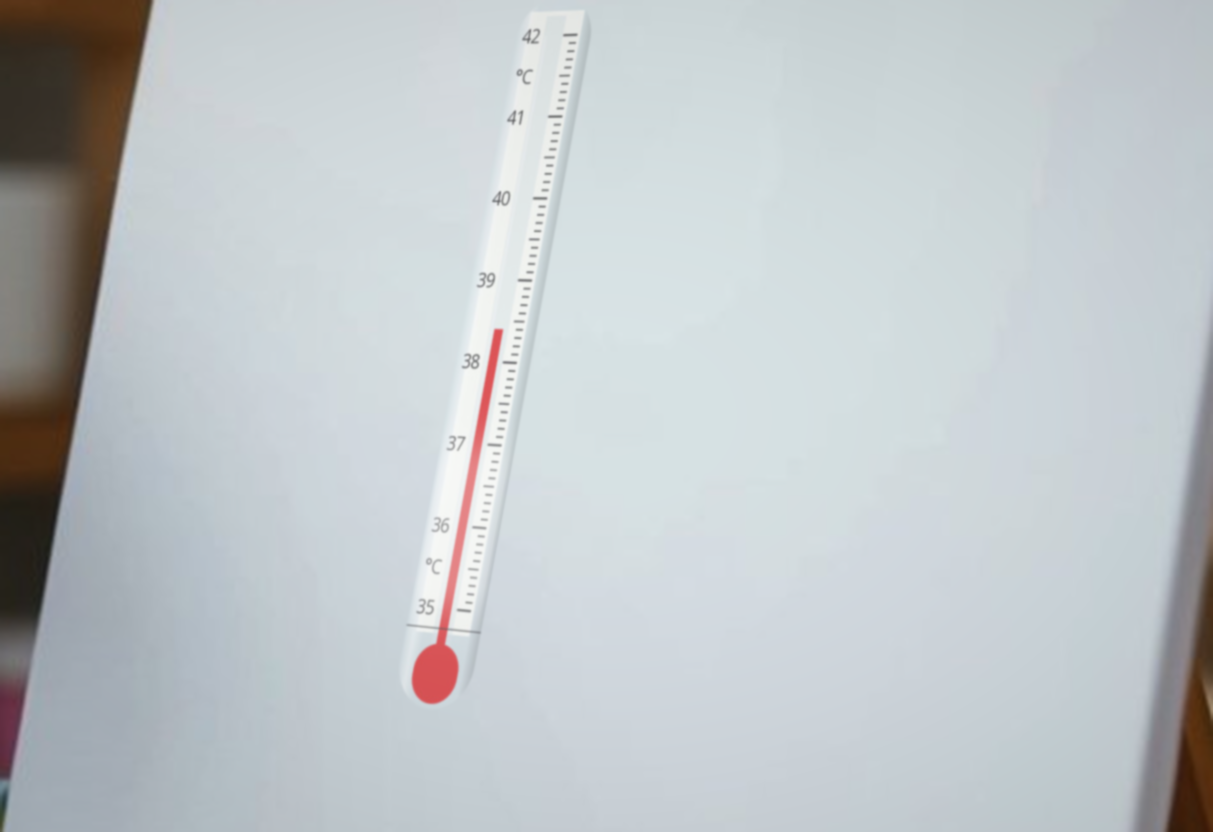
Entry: 38.4°C
